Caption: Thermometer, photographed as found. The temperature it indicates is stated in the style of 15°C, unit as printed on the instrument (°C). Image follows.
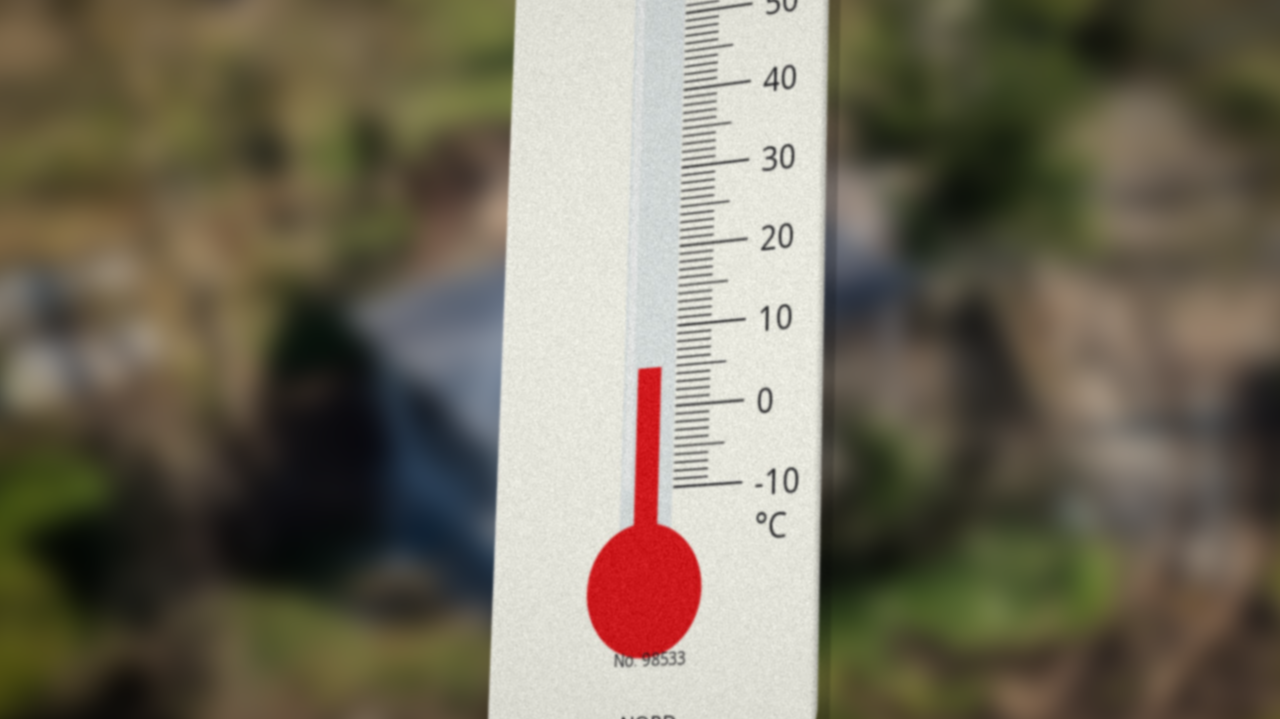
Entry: 5°C
